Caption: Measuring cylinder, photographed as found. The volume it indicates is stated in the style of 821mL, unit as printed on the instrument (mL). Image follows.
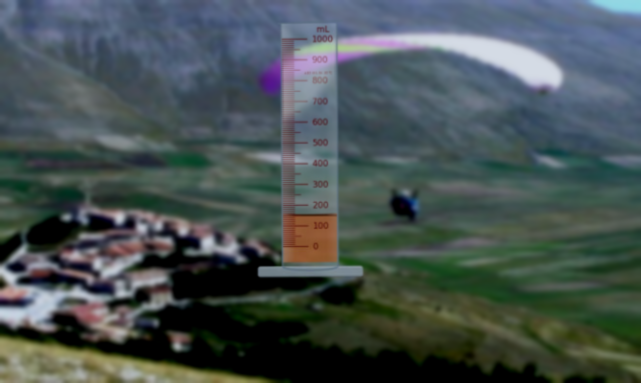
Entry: 150mL
